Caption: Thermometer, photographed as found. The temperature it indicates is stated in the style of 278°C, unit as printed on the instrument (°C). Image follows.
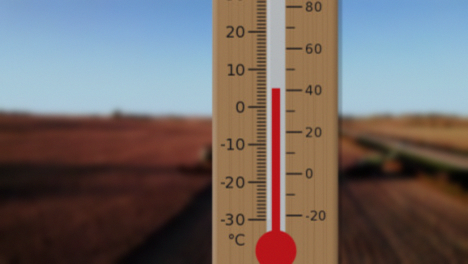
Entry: 5°C
